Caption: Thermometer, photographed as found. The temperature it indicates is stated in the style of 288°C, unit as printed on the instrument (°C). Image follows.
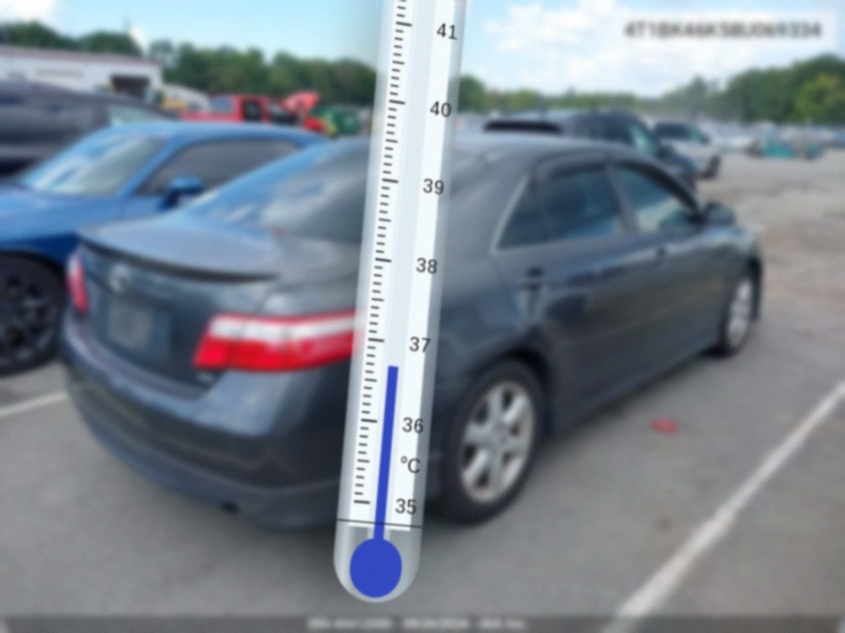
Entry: 36.7°C
